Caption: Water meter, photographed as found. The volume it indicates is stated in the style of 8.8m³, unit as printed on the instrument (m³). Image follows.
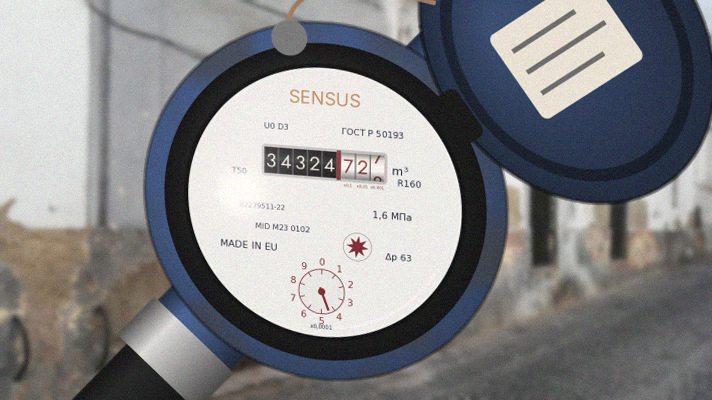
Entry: 34324.7274m³
